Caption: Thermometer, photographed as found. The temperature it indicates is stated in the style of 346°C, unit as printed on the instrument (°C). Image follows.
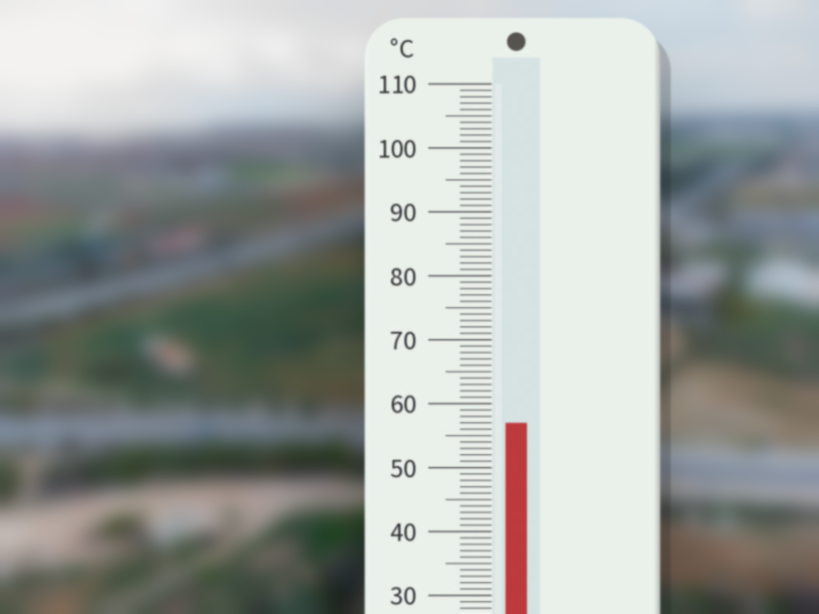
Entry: 57°C
